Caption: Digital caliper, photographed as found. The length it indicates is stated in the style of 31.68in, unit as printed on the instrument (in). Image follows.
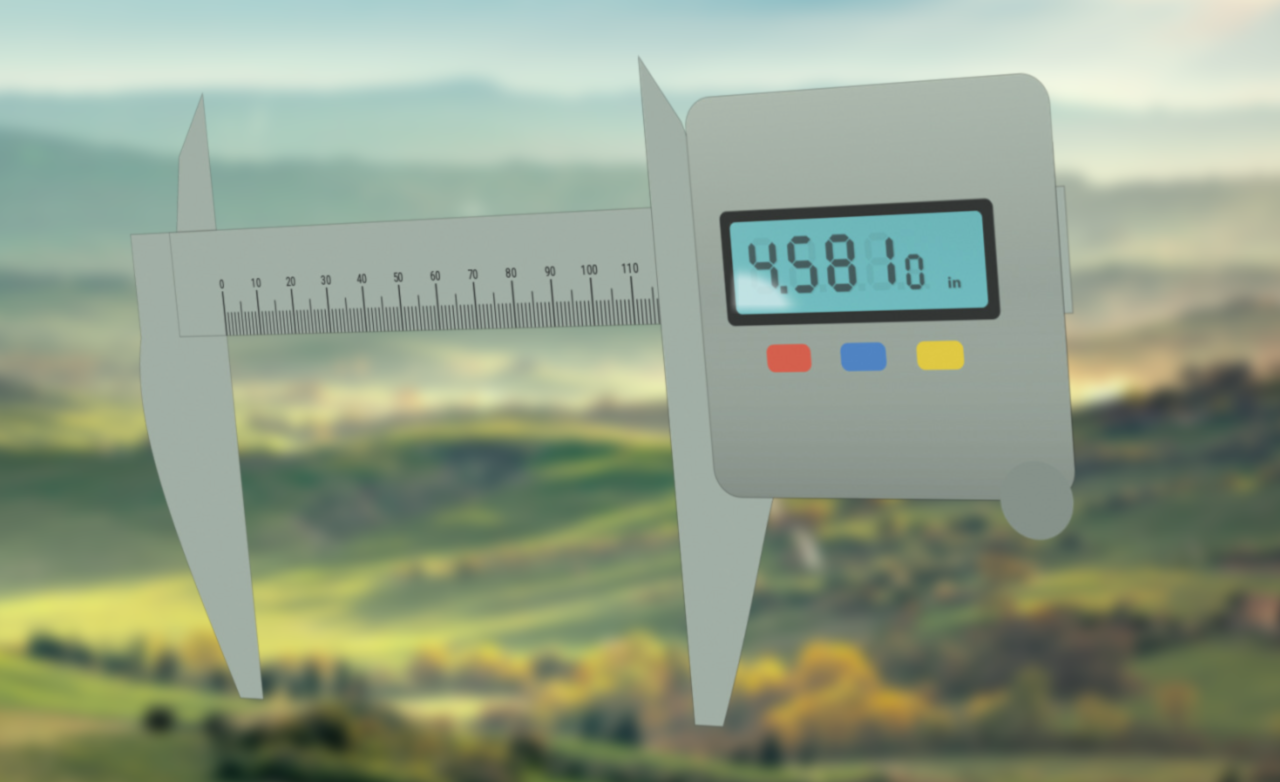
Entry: 4.5810in
